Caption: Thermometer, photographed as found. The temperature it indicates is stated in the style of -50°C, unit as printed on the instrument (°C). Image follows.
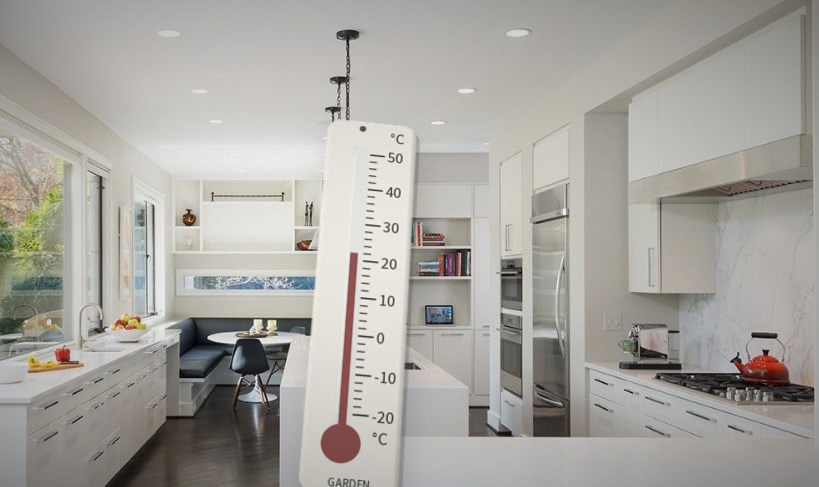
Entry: 22°C
